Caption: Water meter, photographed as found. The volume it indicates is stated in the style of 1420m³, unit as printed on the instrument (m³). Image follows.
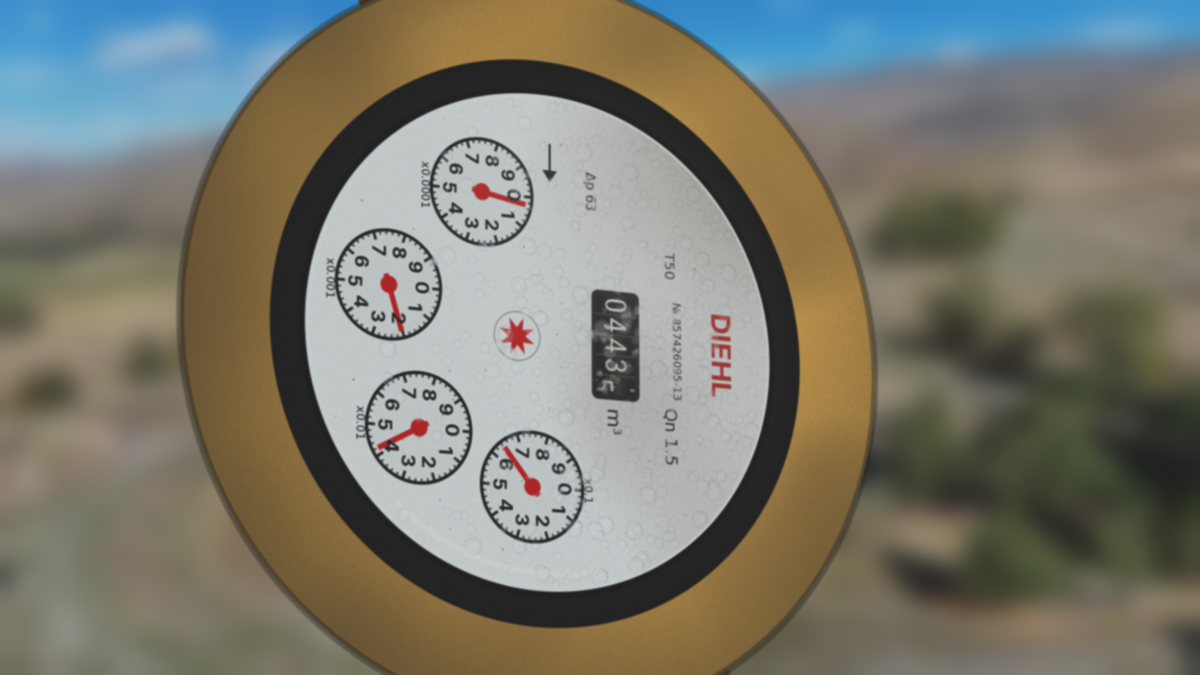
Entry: 4434.6420m³
